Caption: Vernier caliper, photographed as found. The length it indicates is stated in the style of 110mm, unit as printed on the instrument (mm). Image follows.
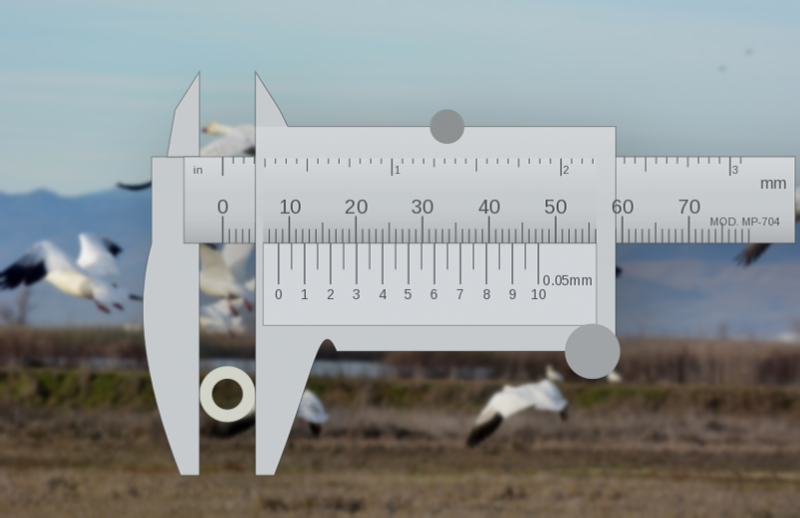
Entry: 8.4mm
